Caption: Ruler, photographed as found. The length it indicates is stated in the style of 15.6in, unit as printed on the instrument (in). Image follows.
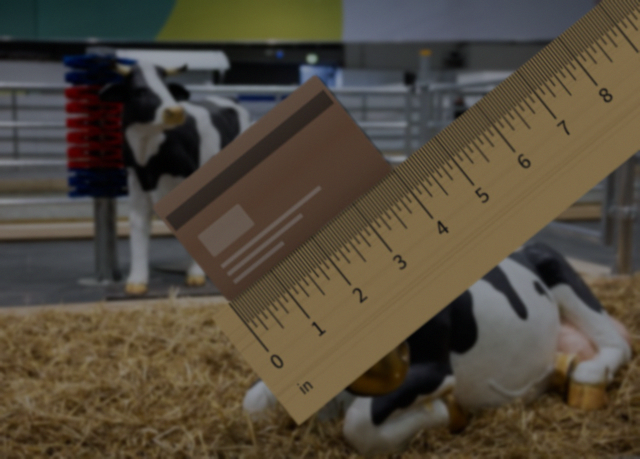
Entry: 4in
